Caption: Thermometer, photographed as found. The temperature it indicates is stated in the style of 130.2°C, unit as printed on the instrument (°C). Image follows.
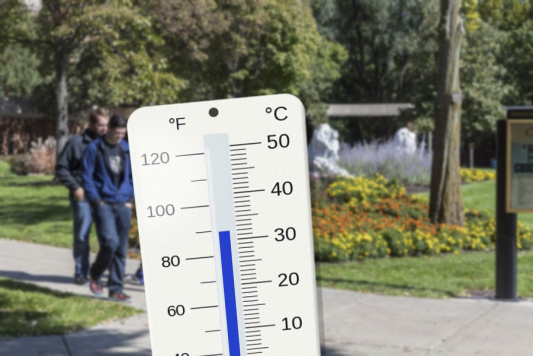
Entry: 32°C
